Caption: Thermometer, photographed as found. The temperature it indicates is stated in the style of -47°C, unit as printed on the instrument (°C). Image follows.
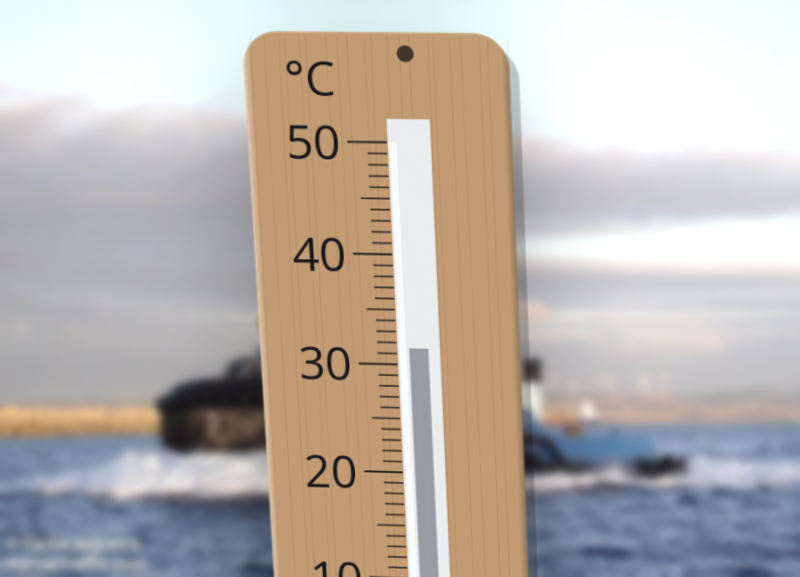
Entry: 31.5°C
